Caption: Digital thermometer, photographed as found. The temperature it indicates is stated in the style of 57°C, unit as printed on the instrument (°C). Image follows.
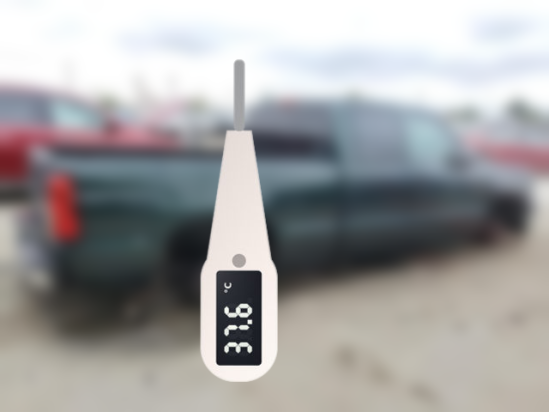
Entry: 37.6°C
